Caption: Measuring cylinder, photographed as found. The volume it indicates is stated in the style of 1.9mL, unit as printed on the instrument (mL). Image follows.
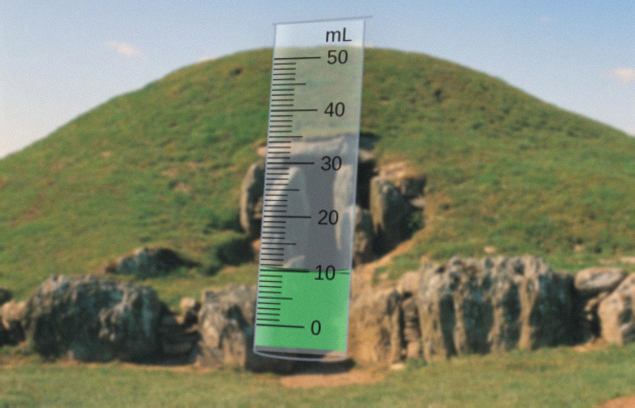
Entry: 10mL
